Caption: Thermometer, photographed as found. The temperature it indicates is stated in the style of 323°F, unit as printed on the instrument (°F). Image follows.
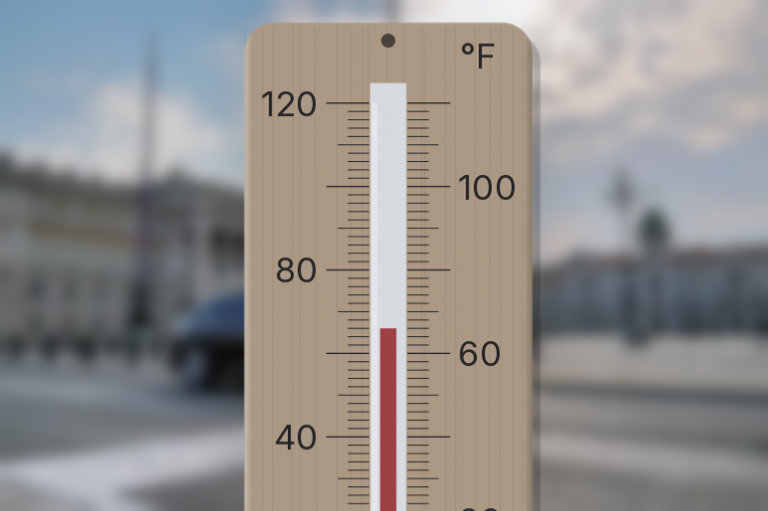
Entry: 66°F
